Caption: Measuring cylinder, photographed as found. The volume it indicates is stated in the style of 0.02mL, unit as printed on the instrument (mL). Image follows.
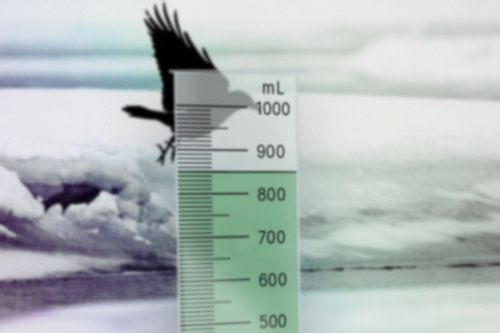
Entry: 850mL
